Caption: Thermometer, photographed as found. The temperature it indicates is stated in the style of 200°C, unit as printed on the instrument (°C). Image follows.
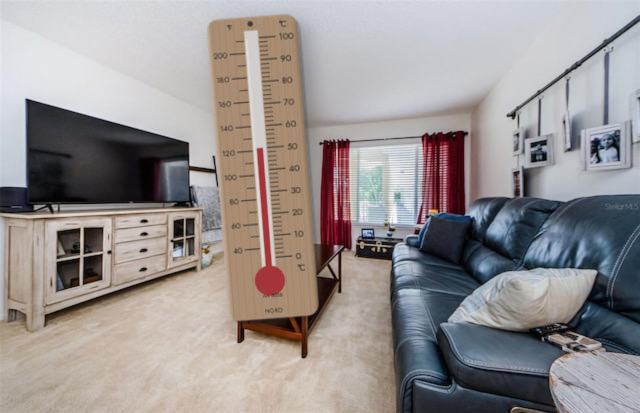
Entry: 50°C
